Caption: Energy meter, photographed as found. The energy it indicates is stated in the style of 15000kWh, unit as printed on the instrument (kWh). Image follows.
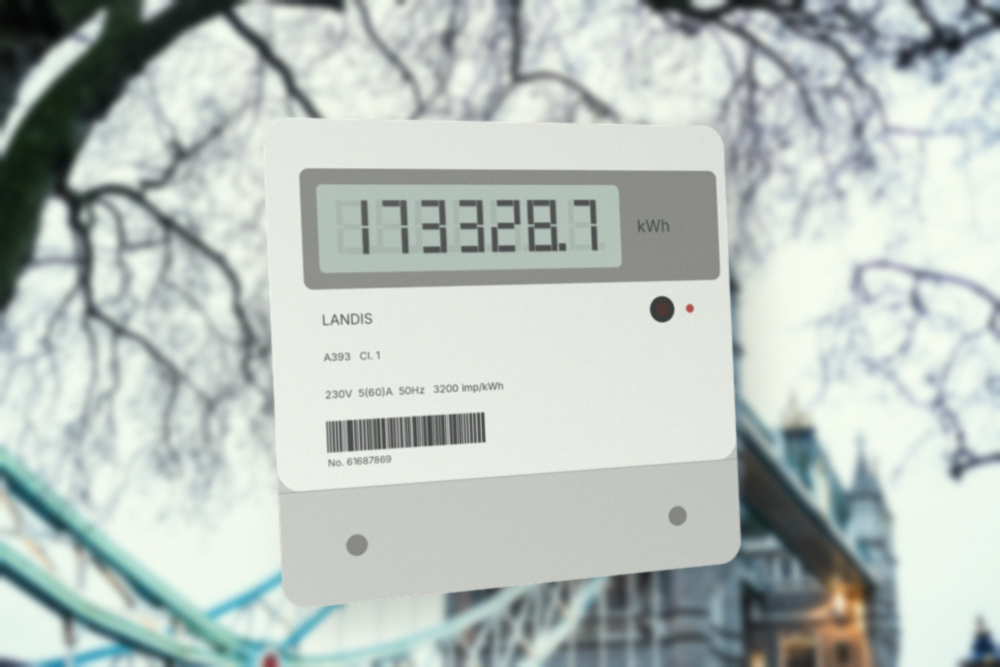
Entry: 173328.7kWh
